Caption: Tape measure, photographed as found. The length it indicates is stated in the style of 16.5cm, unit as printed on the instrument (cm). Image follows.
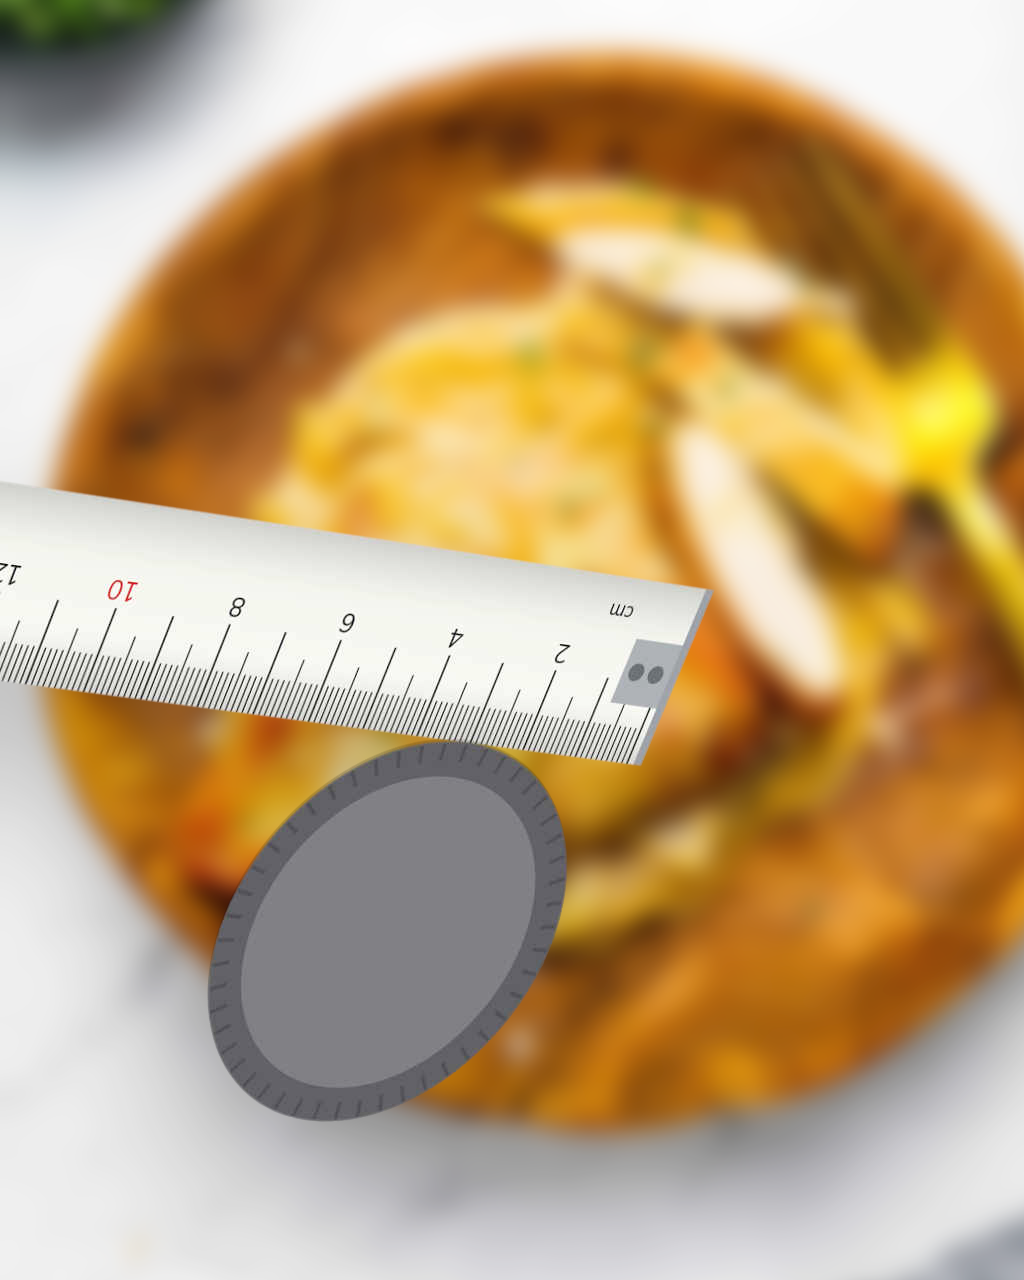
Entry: 6.1cm
